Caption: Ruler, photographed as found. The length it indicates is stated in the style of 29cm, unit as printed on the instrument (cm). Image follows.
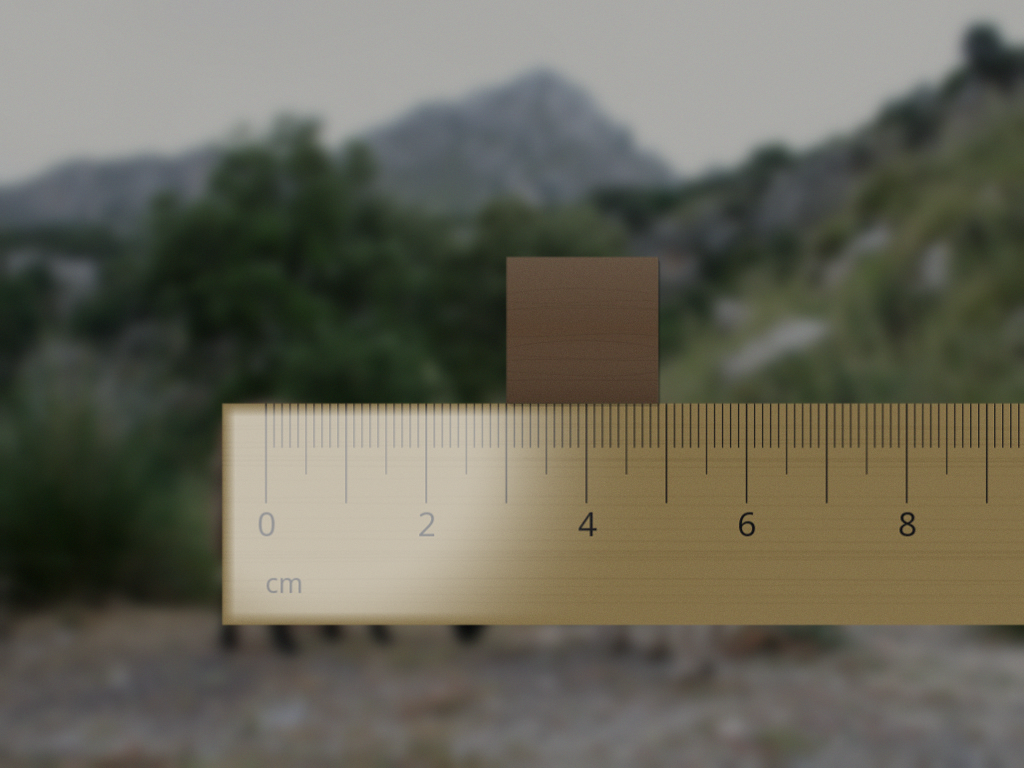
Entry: 1.9cm
